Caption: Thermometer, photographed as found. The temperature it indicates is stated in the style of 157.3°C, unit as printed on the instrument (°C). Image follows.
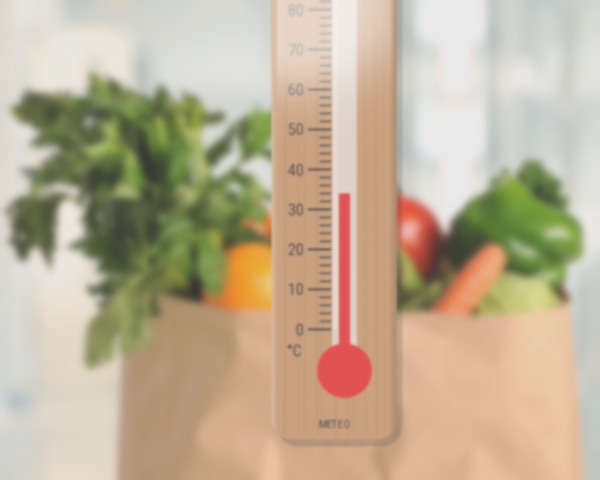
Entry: 34°C
